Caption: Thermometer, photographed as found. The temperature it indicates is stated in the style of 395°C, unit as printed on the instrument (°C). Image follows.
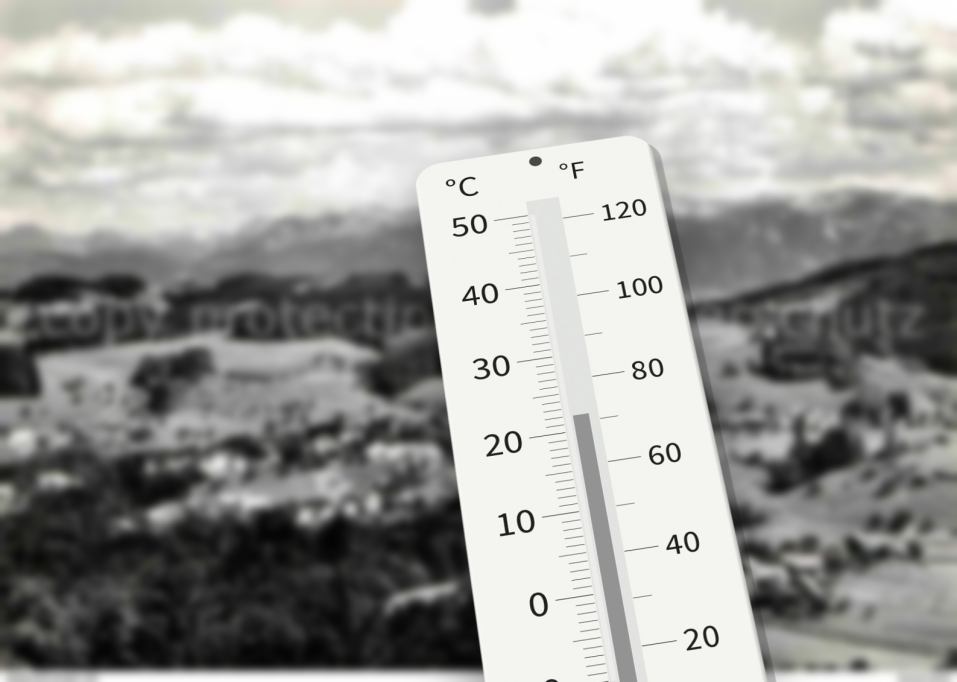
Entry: 22°C
